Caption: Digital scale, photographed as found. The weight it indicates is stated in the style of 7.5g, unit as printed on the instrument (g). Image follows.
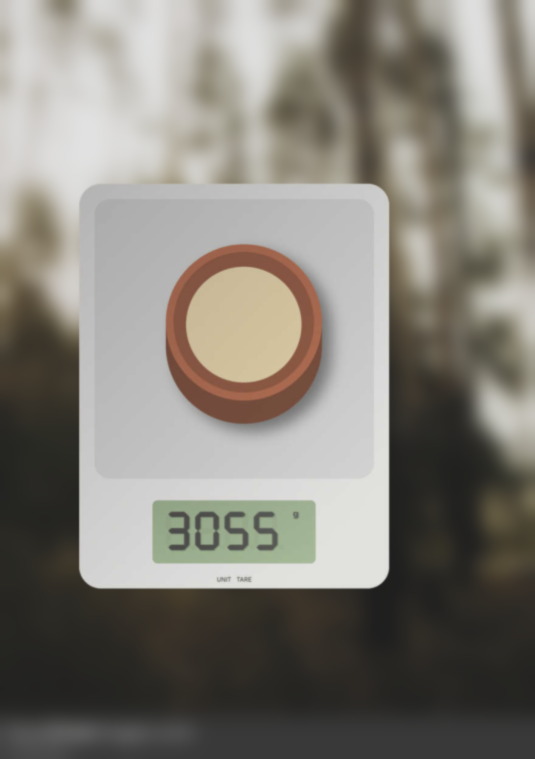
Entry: 3055g
